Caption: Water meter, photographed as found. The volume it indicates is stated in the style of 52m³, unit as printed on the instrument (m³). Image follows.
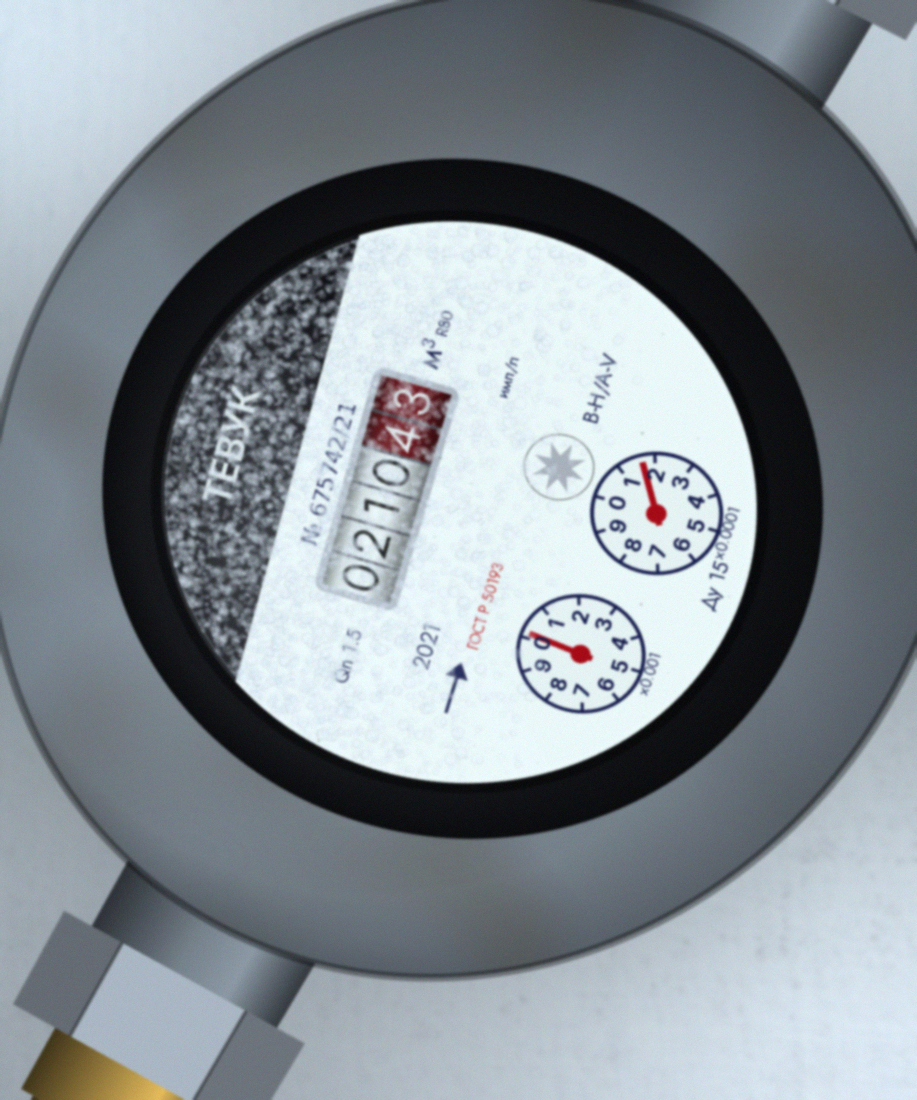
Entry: 210.4301m³
